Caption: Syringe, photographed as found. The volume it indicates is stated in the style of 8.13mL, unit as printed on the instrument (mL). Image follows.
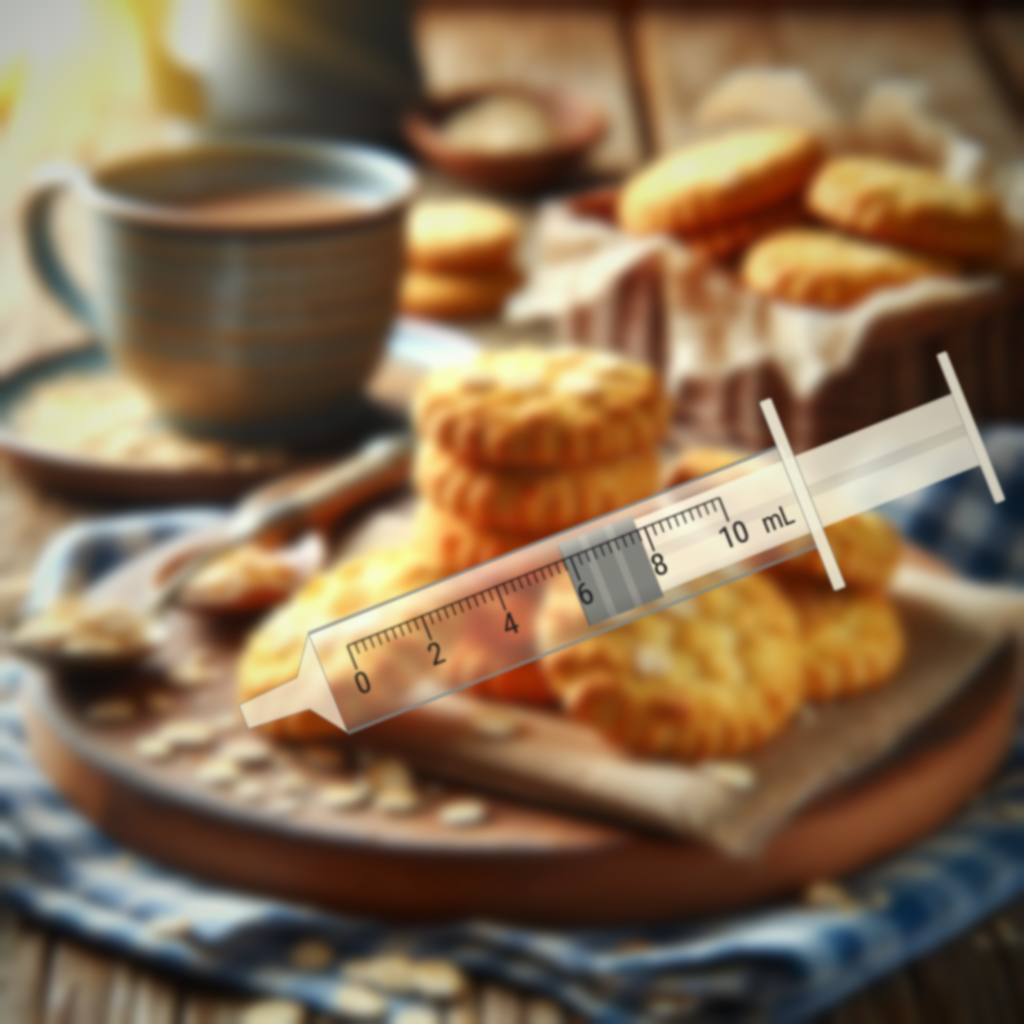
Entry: 5.8mL
